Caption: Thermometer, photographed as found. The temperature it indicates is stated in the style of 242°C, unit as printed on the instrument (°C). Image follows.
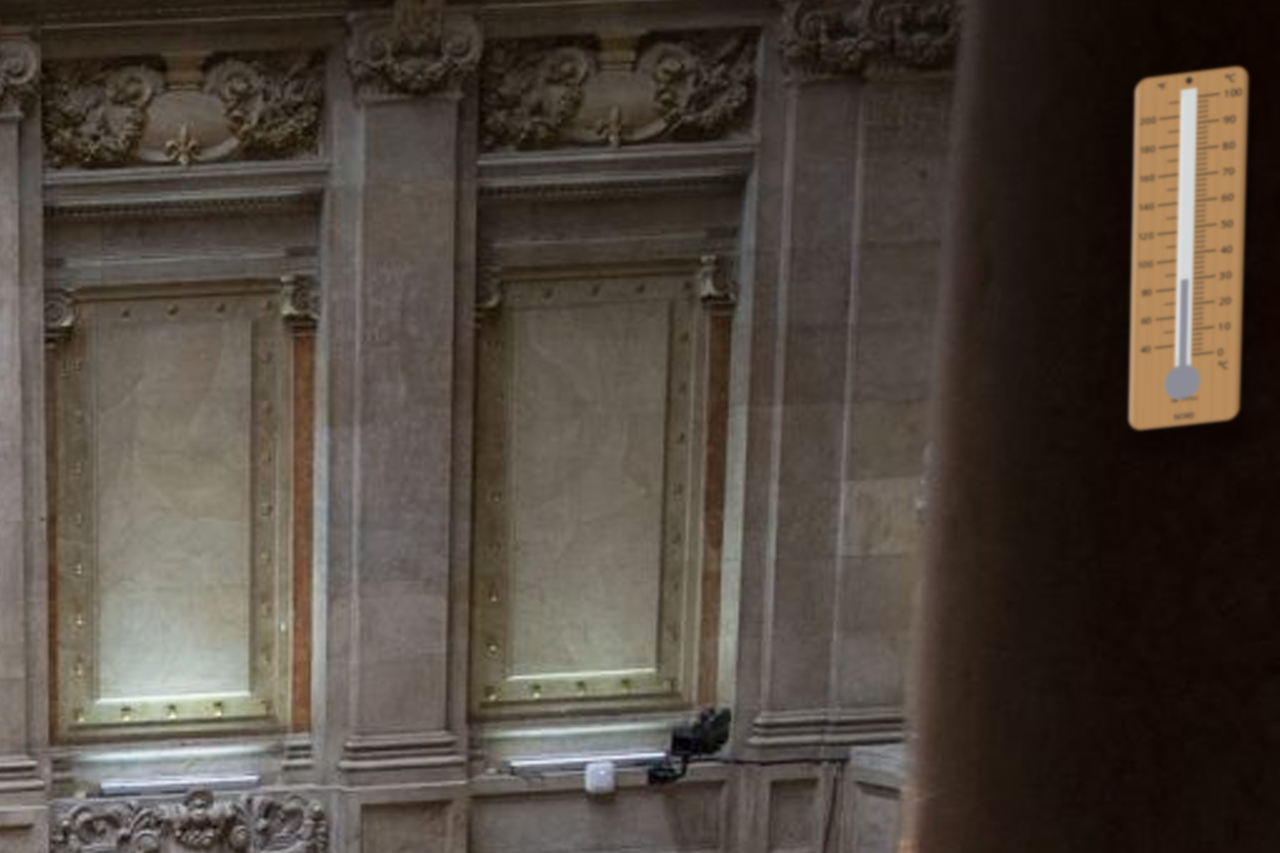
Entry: 30°C
